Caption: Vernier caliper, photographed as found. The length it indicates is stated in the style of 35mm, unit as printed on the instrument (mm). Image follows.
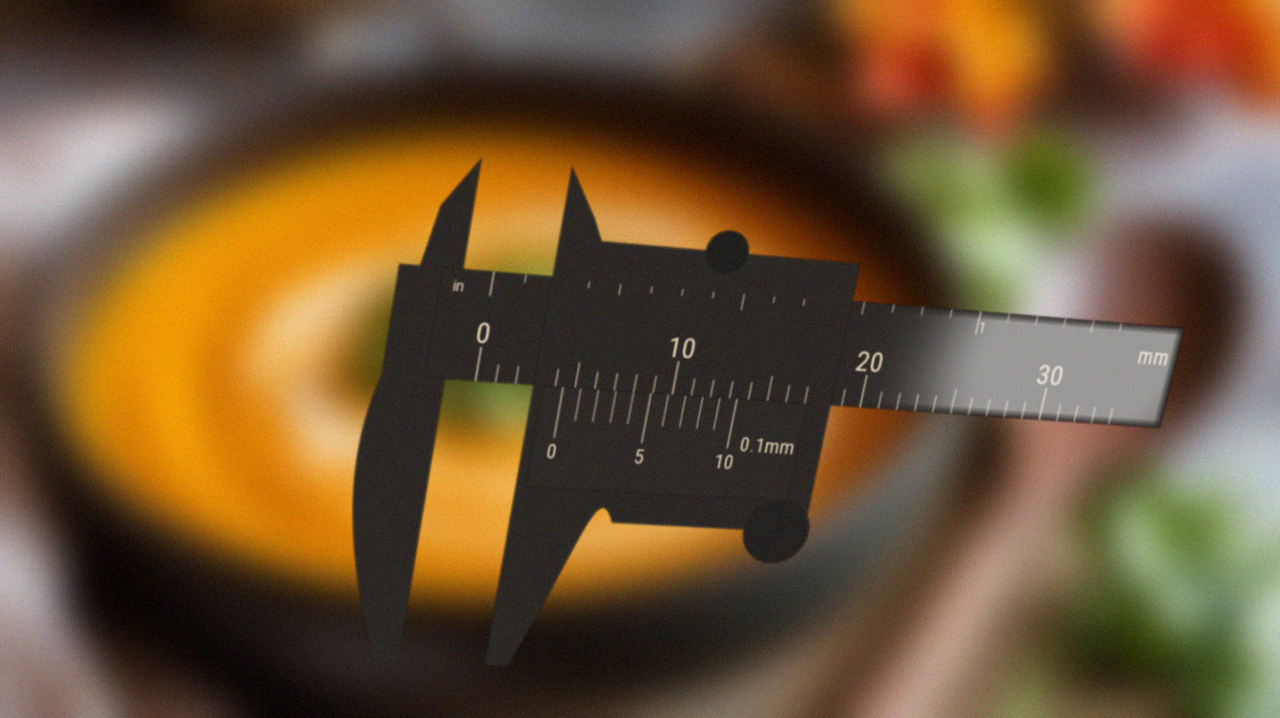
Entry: 4.4mm
